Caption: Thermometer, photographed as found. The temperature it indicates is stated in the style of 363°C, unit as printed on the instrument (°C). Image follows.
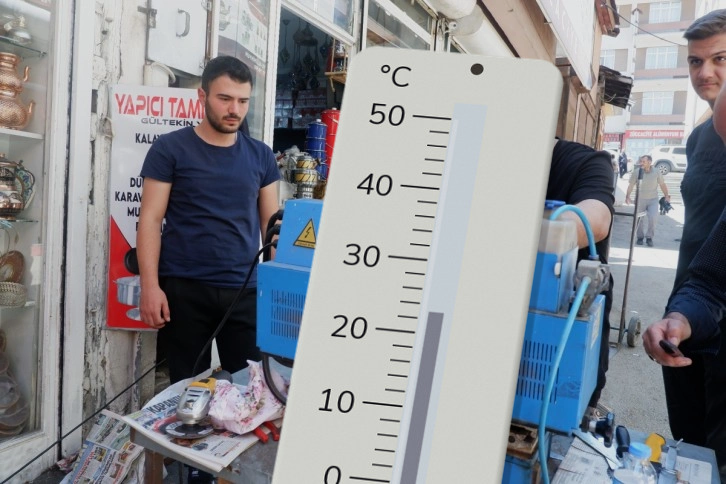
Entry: 23°C
